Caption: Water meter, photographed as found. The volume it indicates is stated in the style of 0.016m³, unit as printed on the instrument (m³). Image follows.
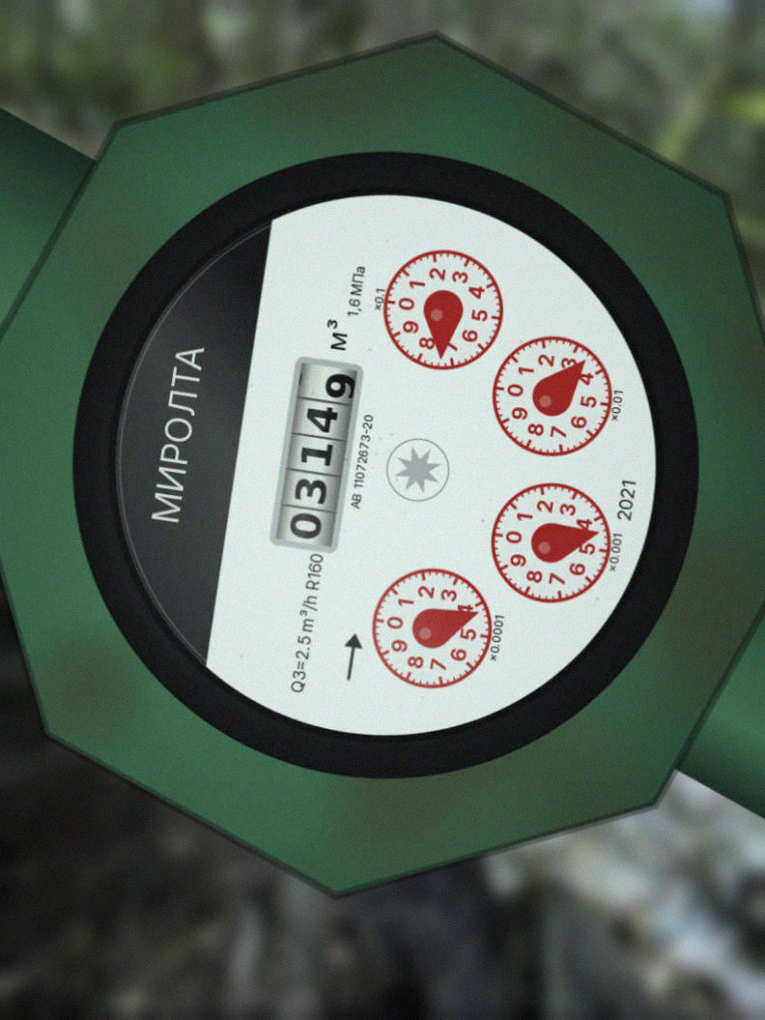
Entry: 3148.7344m³
